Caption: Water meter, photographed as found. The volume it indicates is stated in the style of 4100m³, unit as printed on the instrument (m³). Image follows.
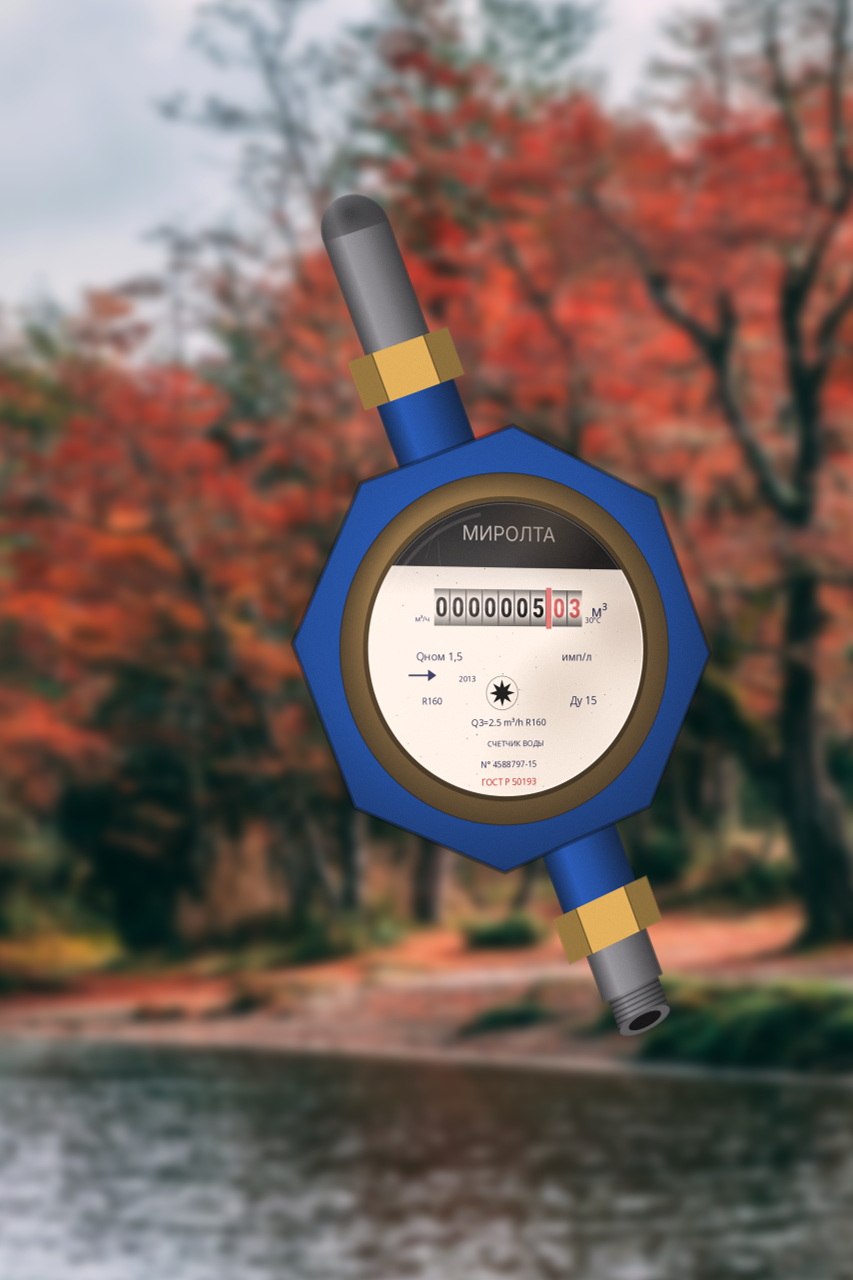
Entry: 5.03m³
